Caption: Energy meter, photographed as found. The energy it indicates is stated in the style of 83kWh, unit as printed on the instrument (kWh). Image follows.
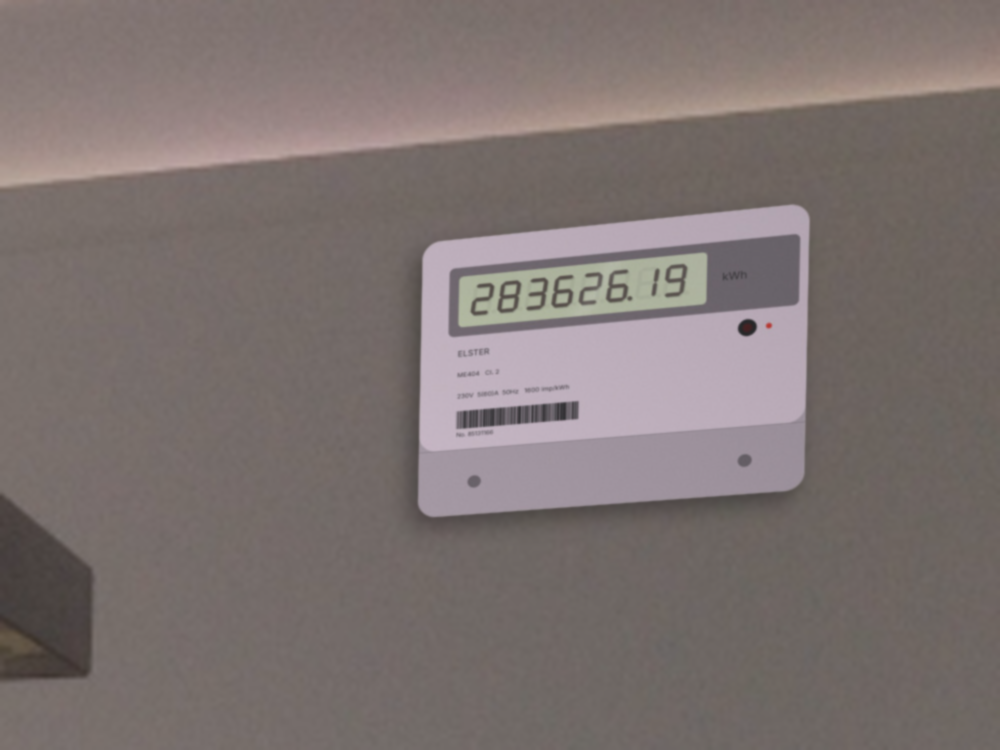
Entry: 283626.19kWh
